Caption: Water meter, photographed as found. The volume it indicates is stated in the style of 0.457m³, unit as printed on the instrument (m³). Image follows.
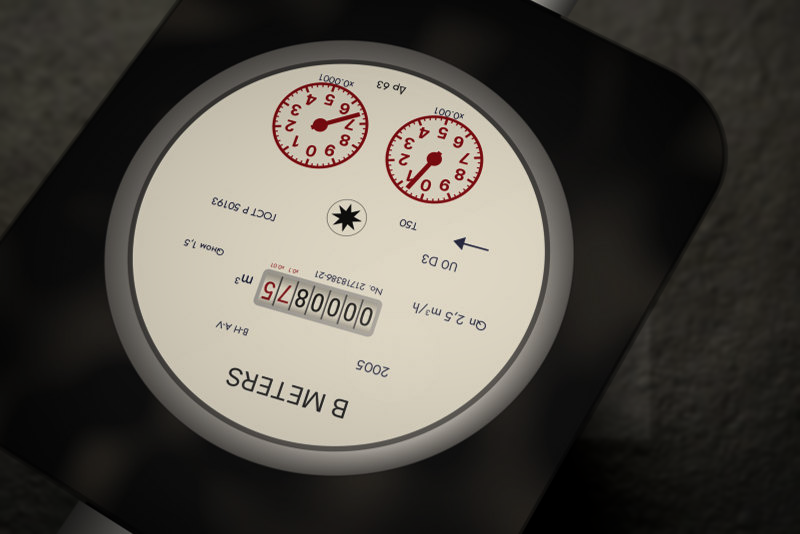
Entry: 8.7506m³
